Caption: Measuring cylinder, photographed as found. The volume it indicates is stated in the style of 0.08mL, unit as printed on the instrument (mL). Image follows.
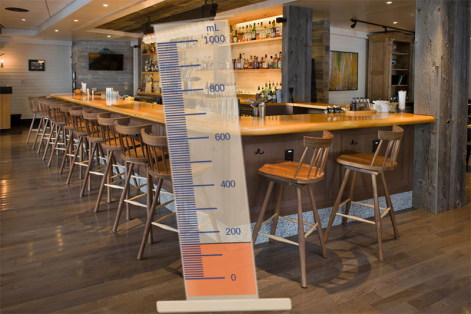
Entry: 150mL
